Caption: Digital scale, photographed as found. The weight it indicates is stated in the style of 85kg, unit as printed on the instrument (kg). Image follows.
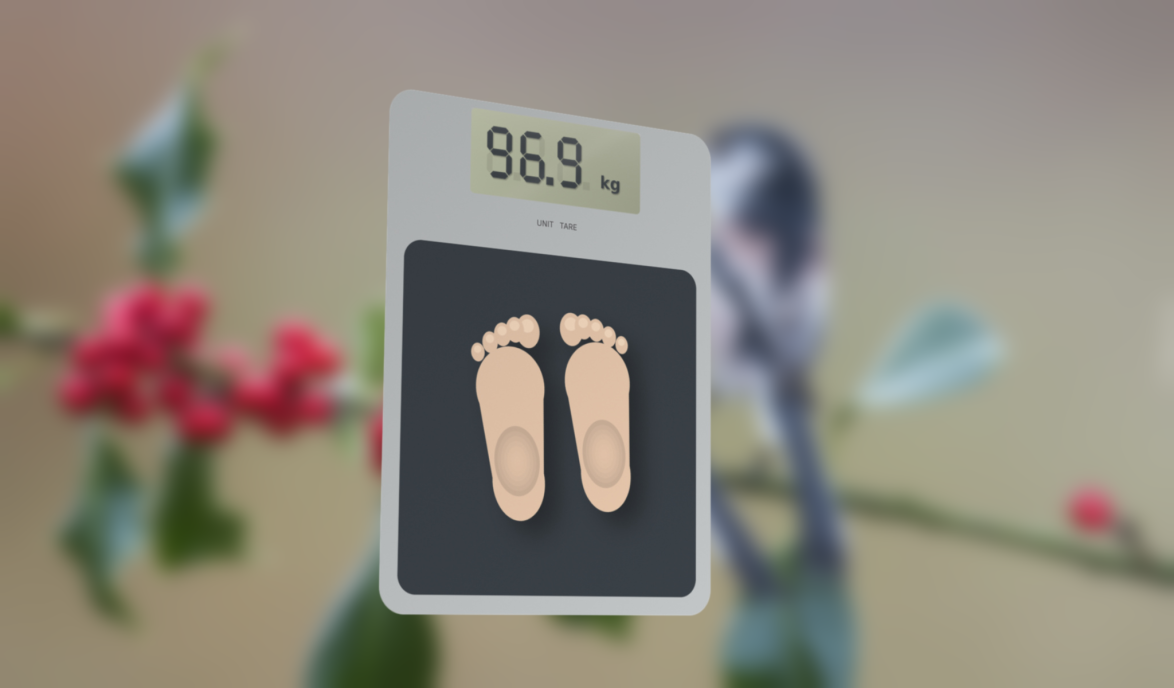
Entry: 96.9kg
